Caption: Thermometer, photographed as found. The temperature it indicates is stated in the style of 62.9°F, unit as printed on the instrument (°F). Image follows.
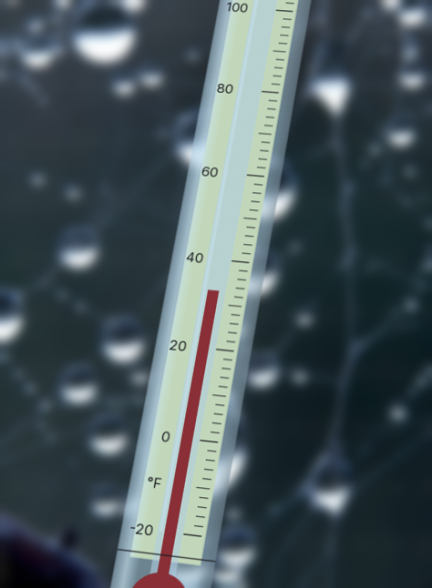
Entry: 33°F
